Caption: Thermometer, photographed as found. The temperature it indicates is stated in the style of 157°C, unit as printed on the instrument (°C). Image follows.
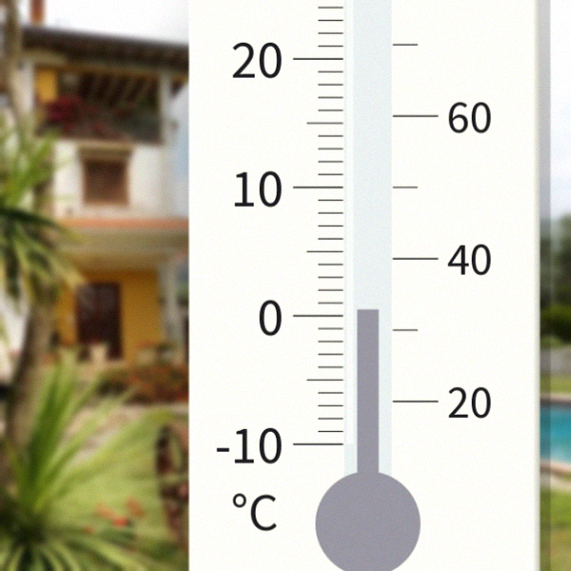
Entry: 0.5°C
